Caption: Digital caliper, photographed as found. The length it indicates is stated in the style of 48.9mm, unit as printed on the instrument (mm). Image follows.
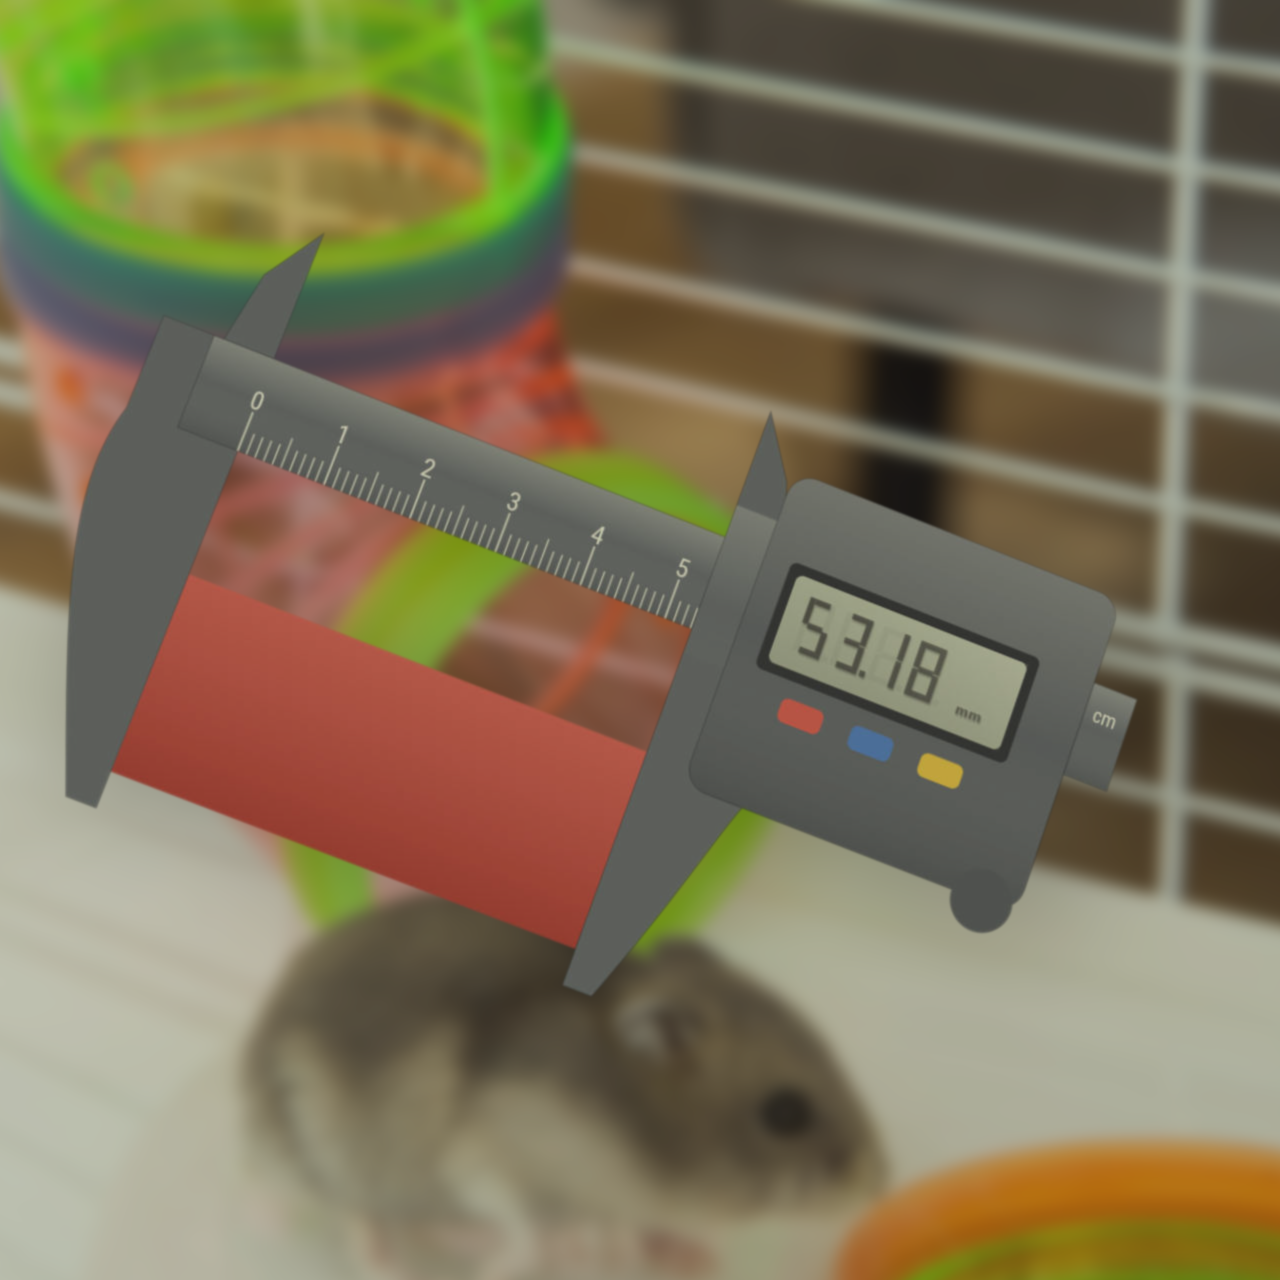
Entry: 53.18mm
